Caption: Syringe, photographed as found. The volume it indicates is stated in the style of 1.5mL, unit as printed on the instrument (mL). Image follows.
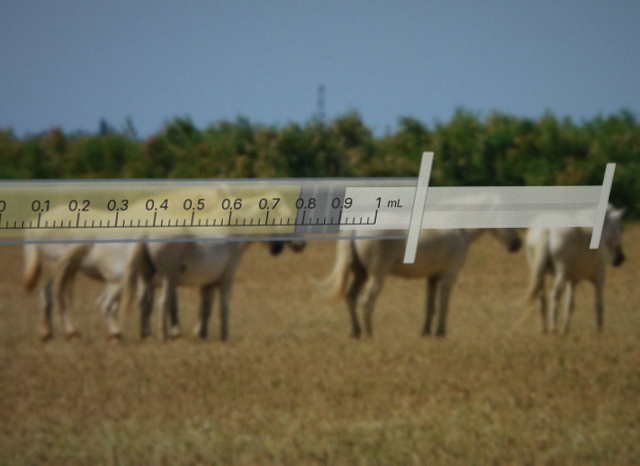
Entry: 0.78mL
